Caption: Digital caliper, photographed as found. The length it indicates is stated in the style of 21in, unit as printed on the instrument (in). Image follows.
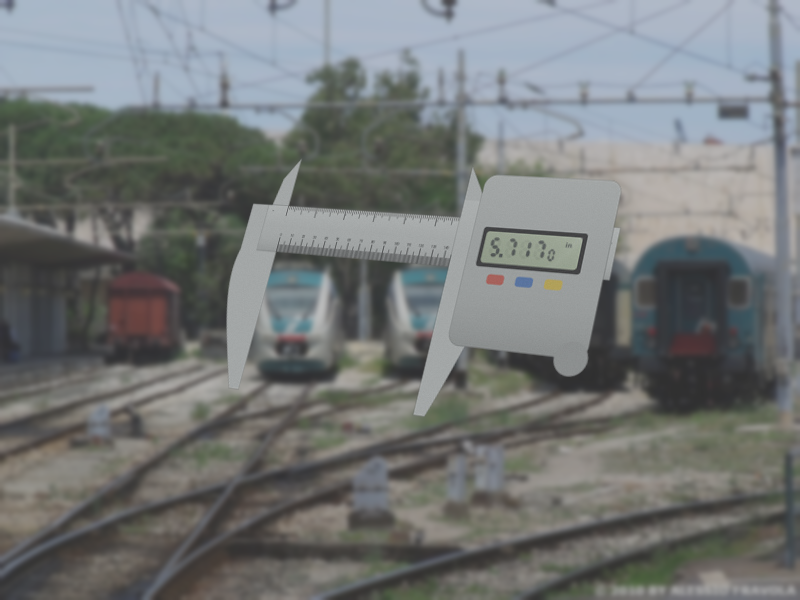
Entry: 5.7170in
